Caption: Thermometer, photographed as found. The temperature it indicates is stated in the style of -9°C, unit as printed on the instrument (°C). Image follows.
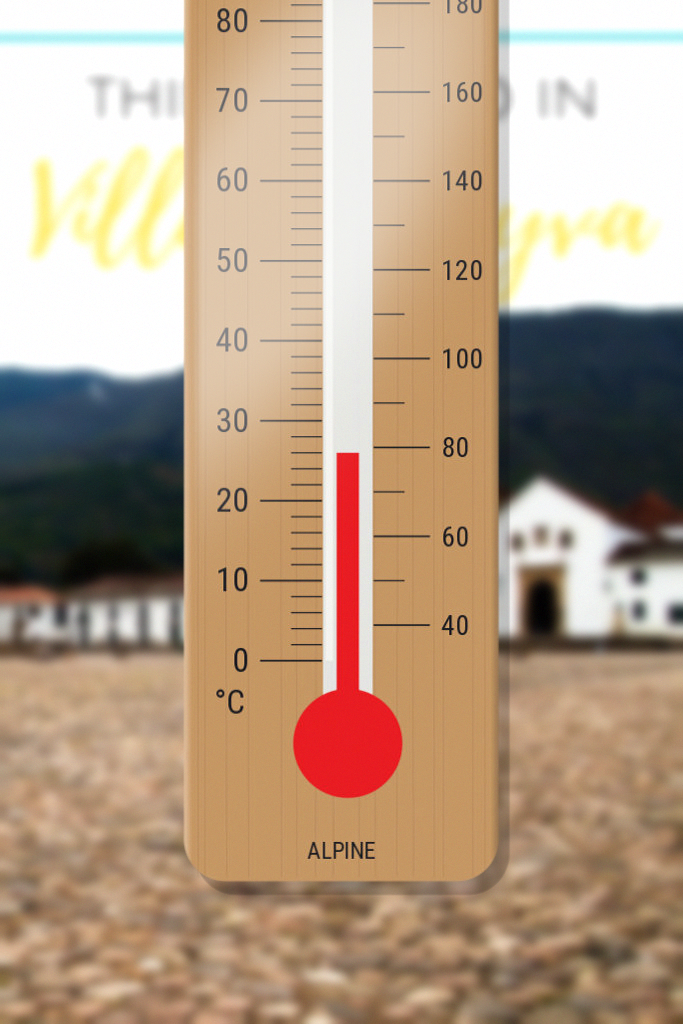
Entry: 26°C
